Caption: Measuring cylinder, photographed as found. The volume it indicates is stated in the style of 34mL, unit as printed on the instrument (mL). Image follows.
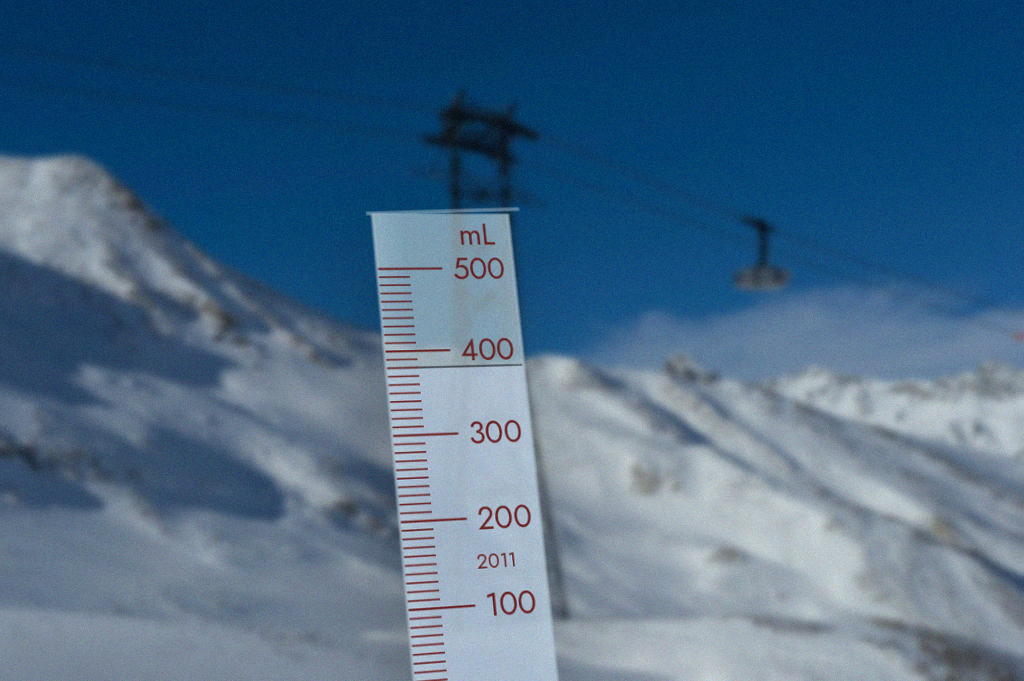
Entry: 380mL
